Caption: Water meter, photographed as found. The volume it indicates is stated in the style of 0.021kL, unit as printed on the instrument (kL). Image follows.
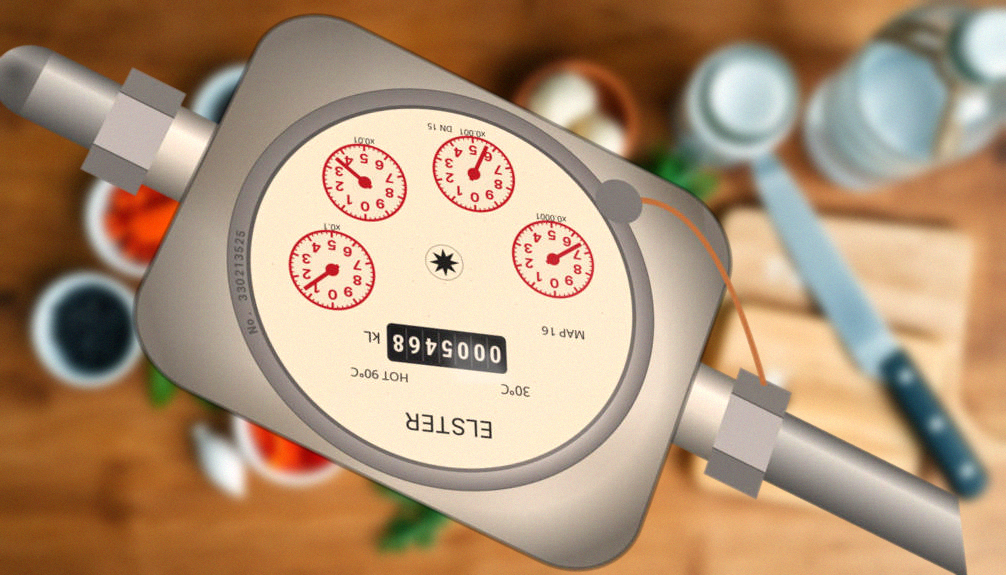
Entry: 5468.1356kL
